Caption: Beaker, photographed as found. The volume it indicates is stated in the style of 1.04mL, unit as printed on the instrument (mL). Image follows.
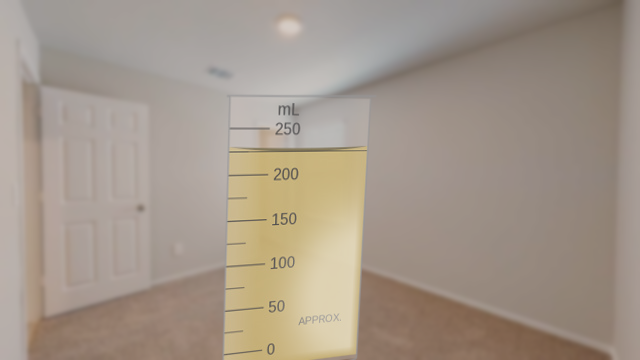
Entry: 225mL
